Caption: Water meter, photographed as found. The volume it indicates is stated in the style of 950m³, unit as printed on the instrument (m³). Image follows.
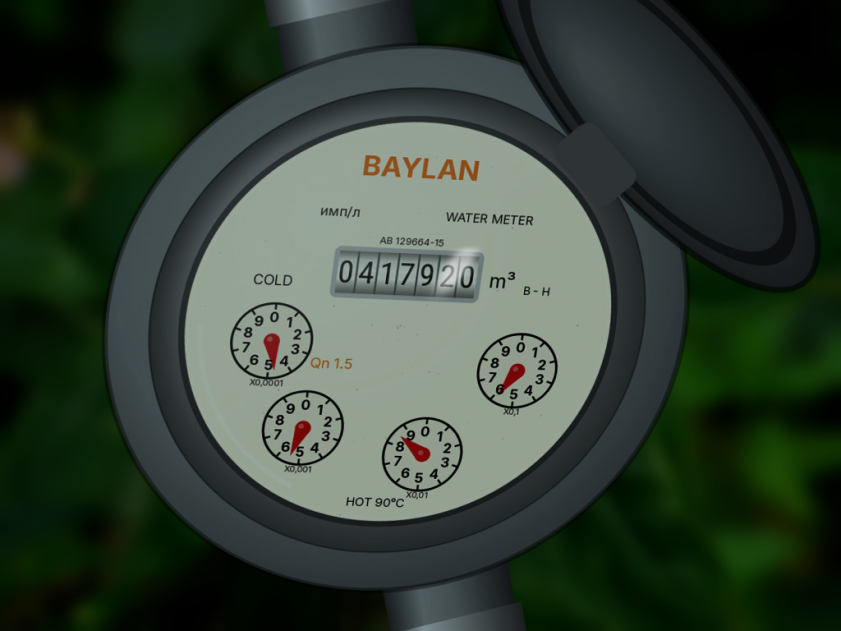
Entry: 417920.5854m³
